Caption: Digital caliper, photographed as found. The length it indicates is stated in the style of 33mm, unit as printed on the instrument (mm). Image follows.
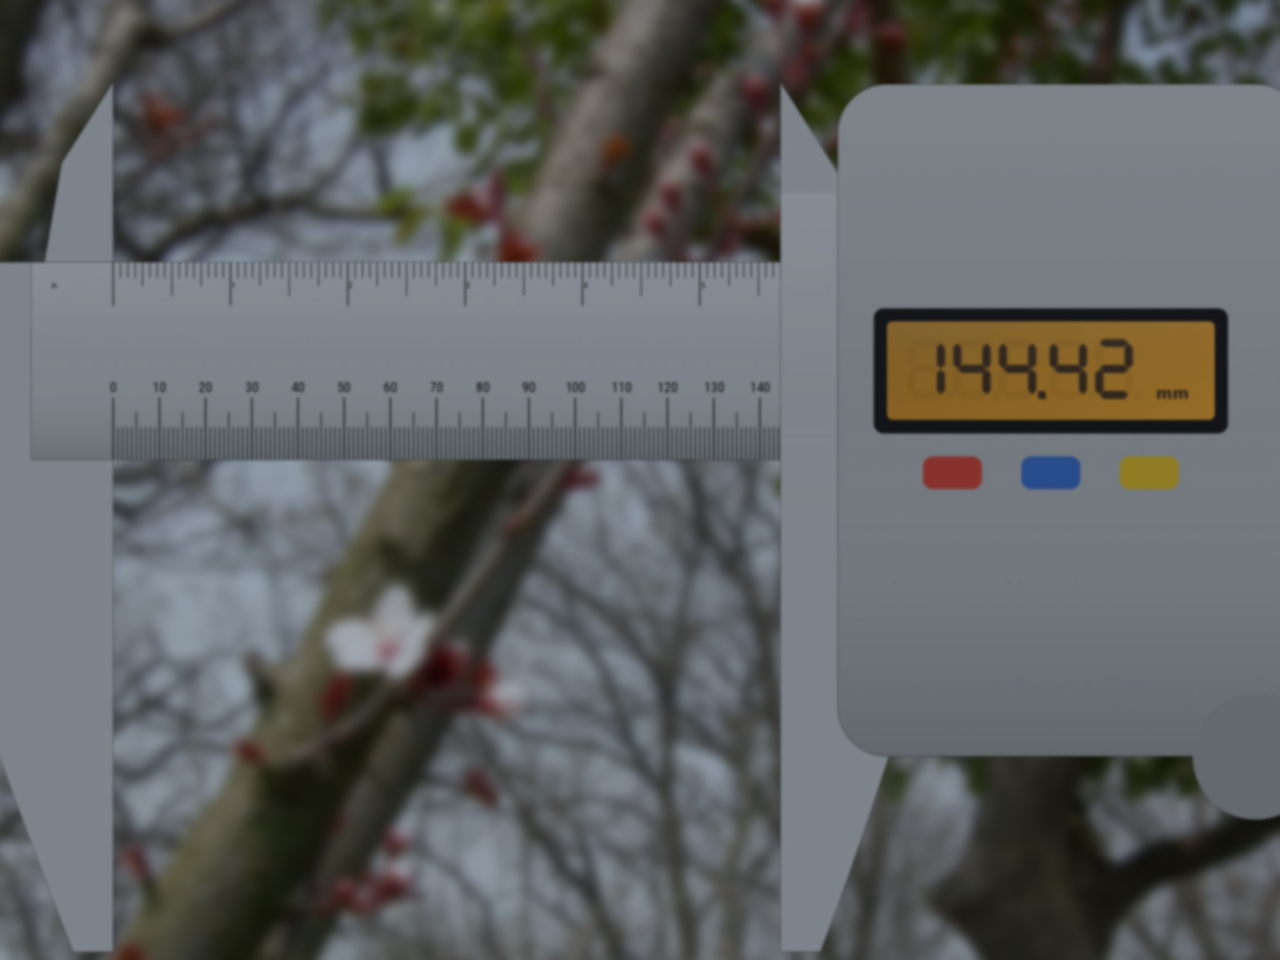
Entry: 144.42mm
